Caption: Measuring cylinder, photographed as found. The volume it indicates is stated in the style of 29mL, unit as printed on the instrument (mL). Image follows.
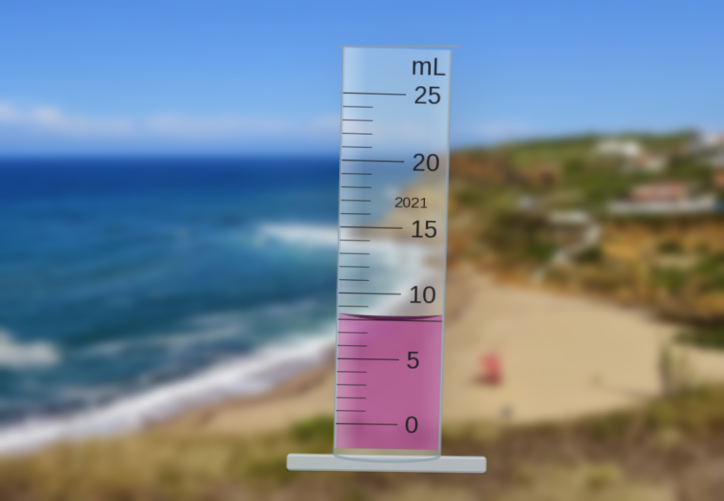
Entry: 8mL
